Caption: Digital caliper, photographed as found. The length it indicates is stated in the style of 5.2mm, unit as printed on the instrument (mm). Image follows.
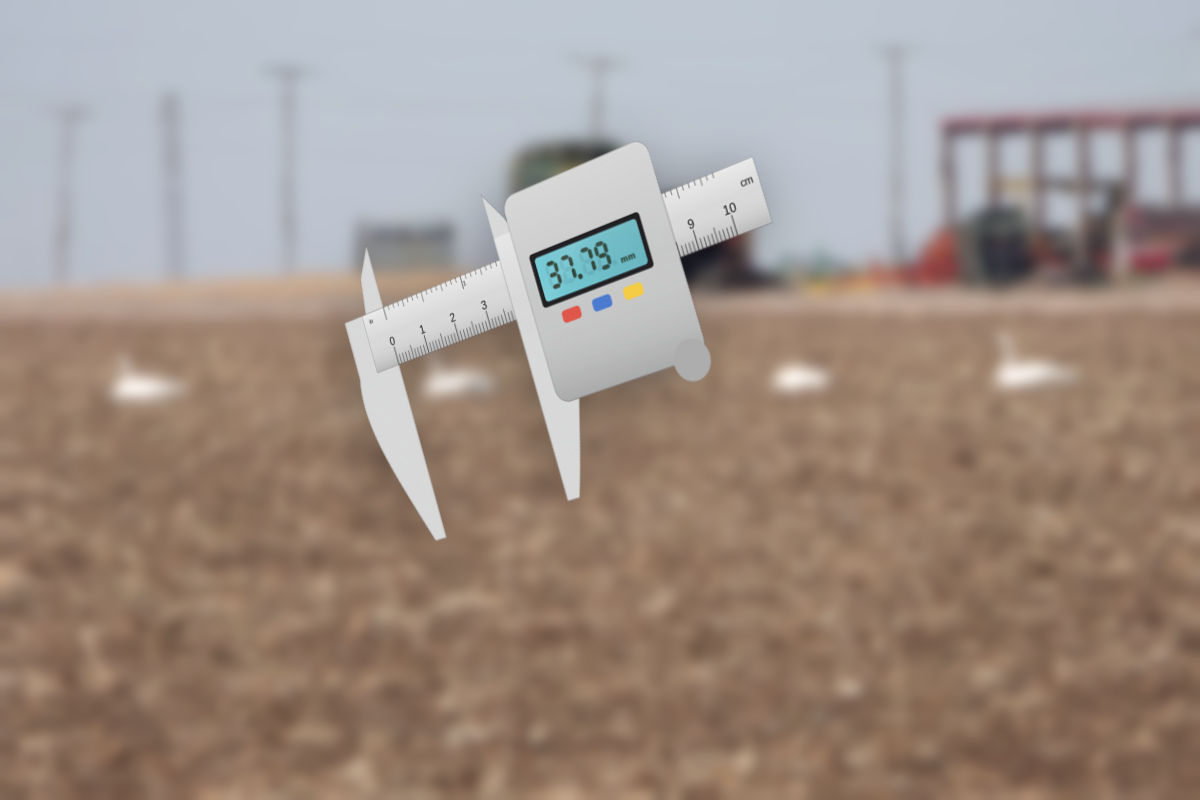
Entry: 37.79mm
